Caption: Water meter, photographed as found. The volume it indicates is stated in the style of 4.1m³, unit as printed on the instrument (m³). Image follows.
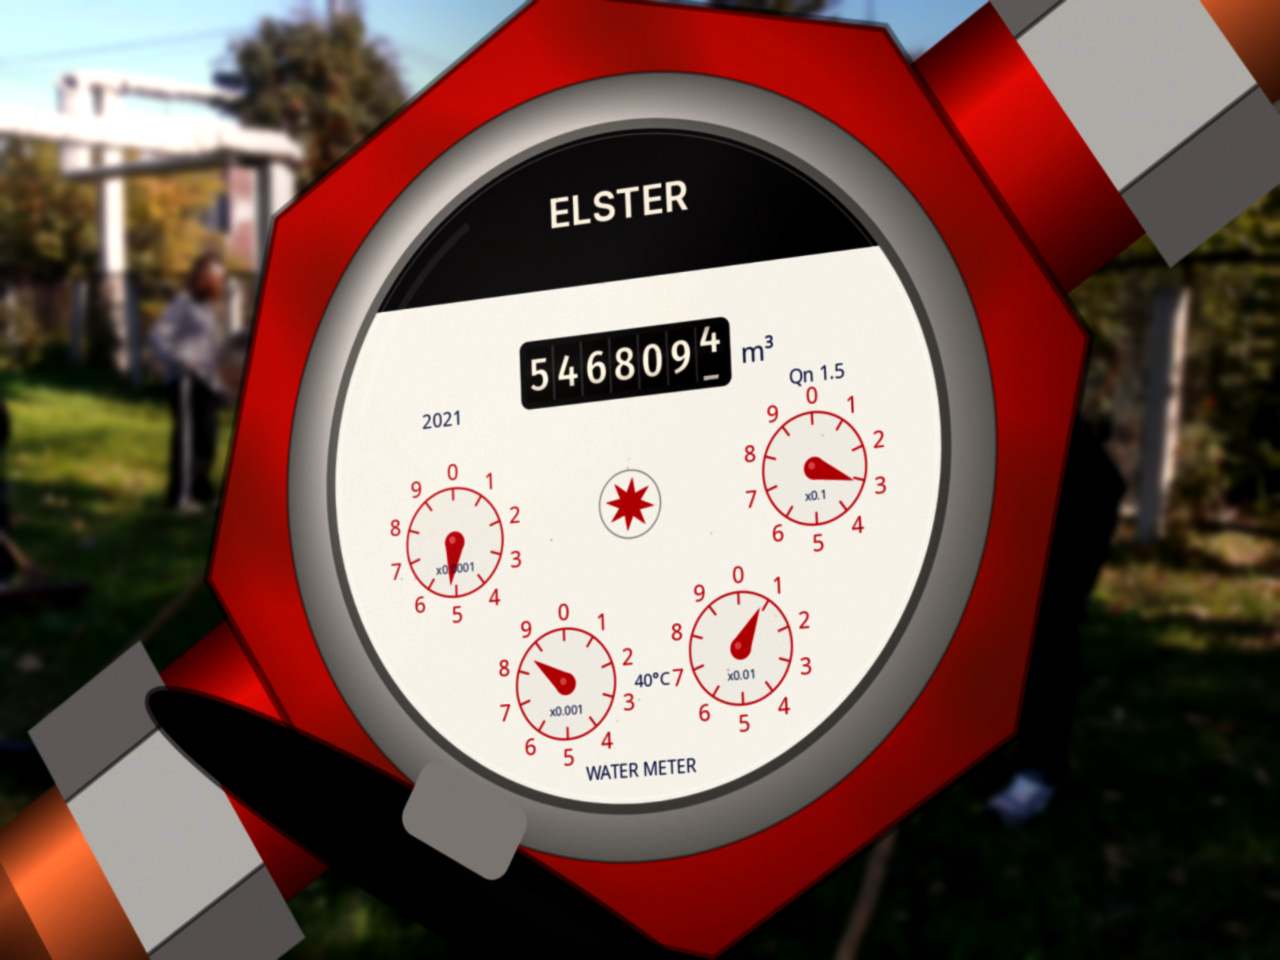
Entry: 5468094.3085m³
